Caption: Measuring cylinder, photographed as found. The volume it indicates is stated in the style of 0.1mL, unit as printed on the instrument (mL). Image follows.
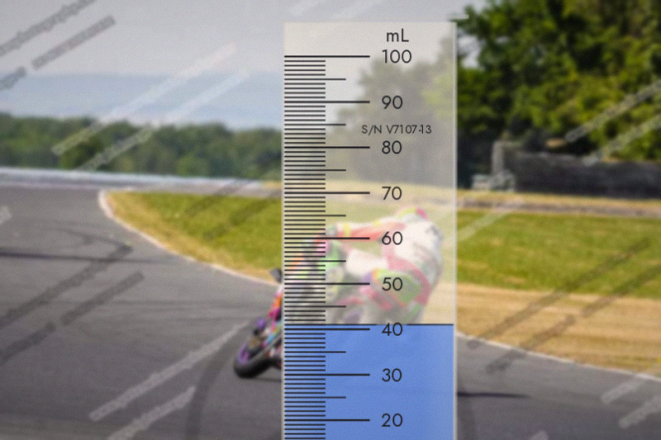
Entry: 41mL
